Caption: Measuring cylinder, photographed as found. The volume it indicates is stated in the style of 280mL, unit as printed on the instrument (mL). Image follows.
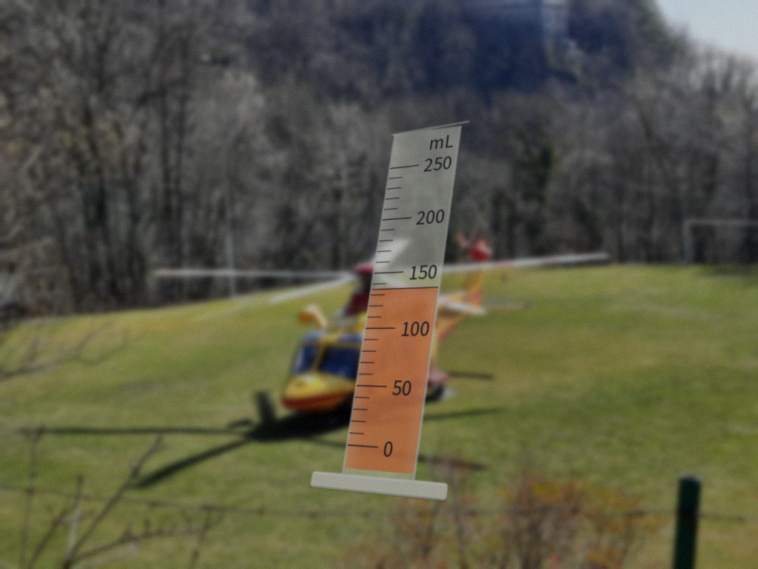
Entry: 135mL
